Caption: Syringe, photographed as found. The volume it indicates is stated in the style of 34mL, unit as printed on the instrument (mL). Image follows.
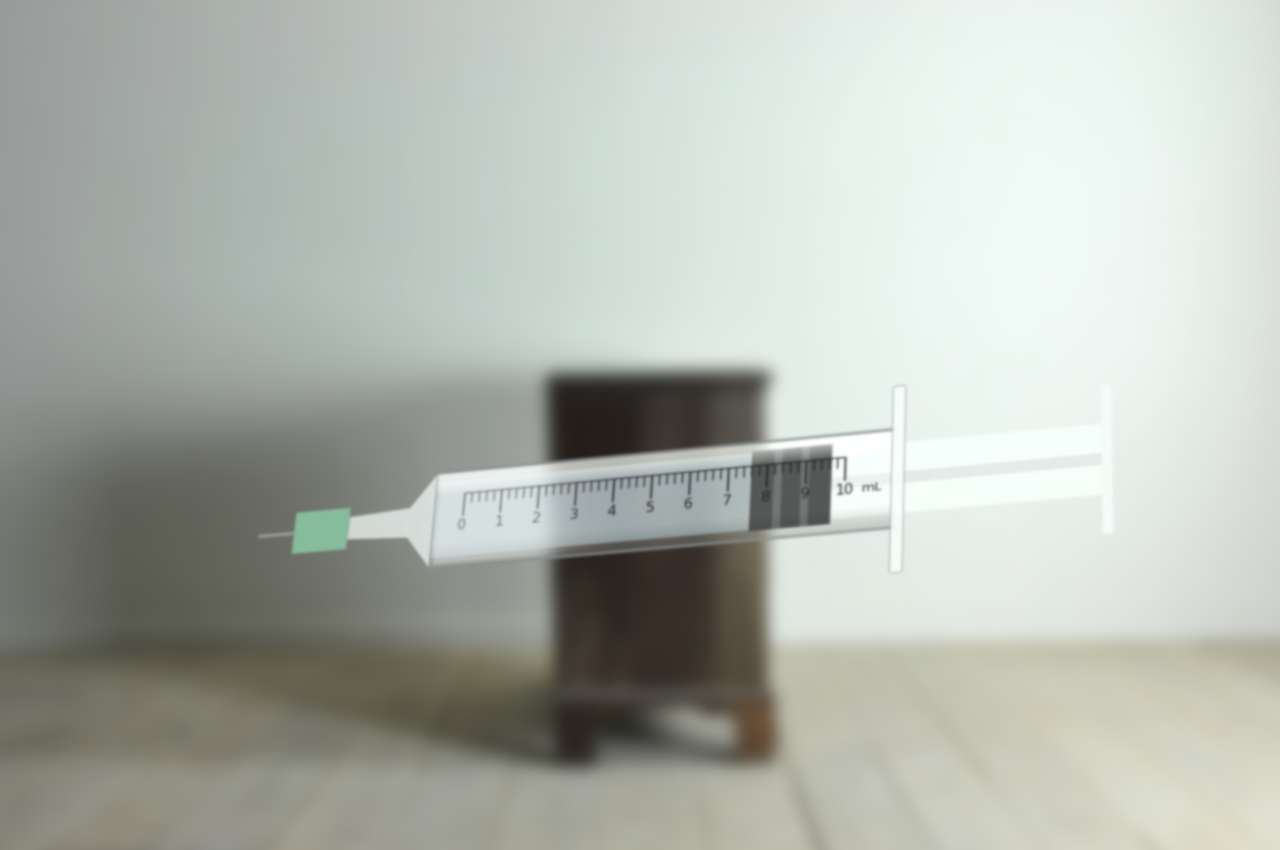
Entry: 7.6mL
